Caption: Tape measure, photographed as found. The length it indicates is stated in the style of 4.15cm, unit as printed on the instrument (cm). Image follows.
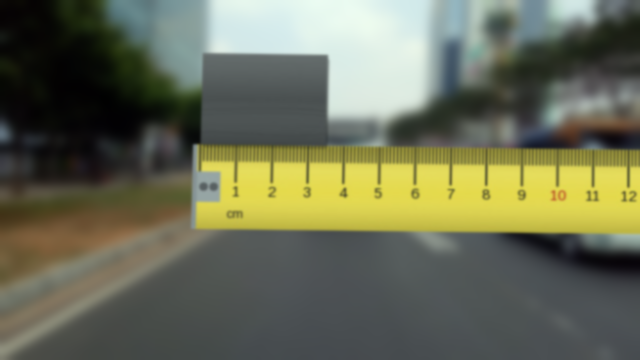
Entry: 3.5cm
